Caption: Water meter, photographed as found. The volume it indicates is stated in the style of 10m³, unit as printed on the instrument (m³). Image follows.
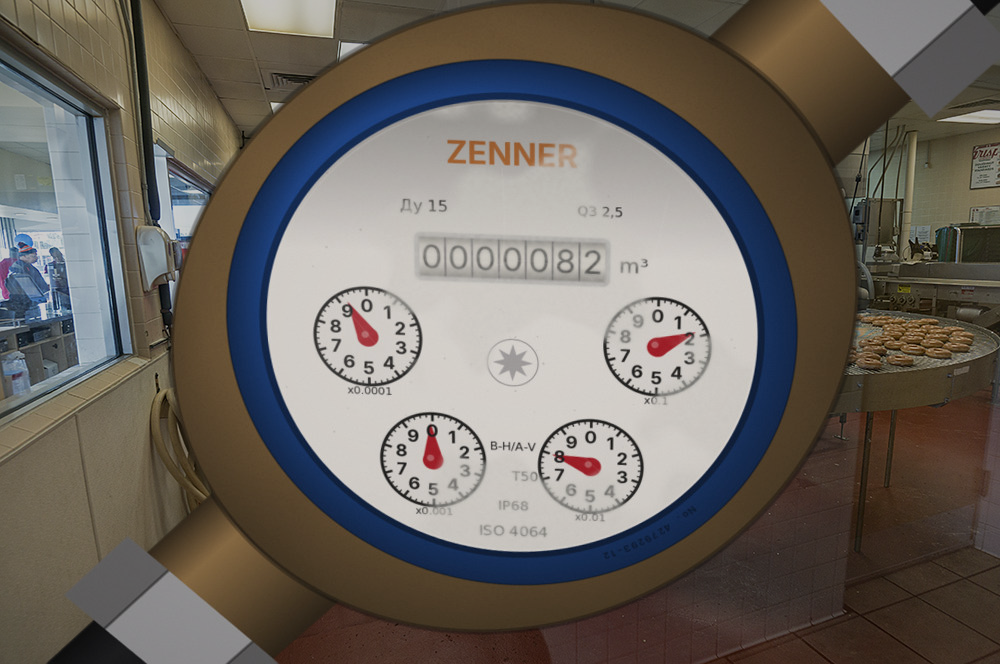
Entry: 82.1799m³
